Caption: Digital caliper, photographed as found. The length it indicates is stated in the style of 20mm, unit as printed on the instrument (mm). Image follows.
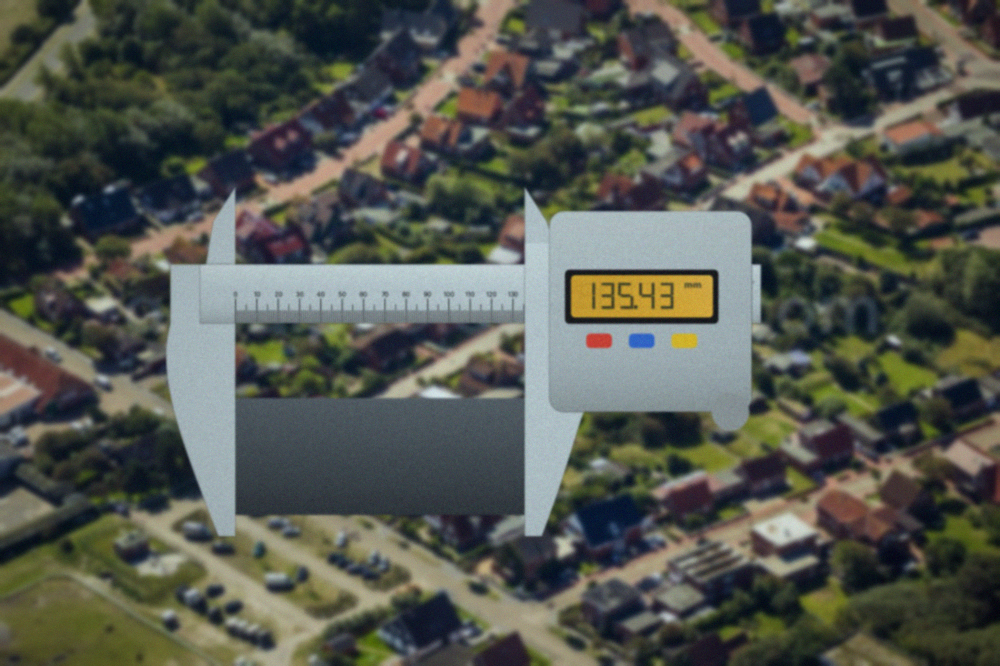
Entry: 135.43mm
